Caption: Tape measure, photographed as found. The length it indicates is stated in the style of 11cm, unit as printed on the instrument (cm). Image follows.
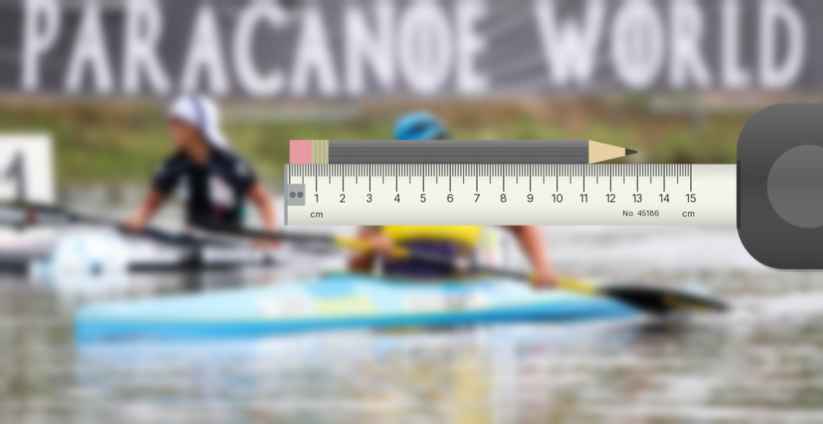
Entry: 13cm
